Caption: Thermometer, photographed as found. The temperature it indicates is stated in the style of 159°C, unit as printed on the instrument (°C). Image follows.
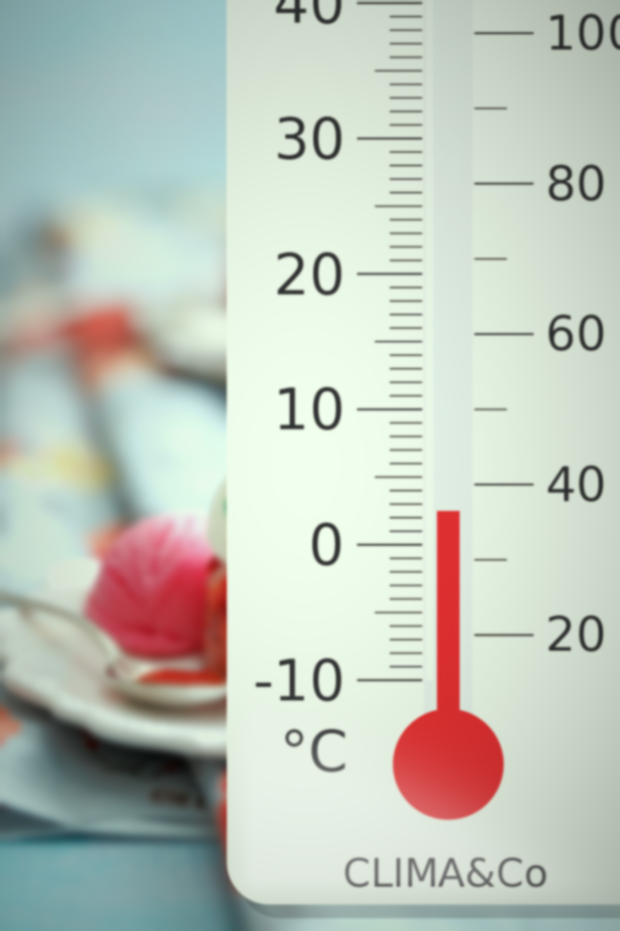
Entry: 2.5°C
